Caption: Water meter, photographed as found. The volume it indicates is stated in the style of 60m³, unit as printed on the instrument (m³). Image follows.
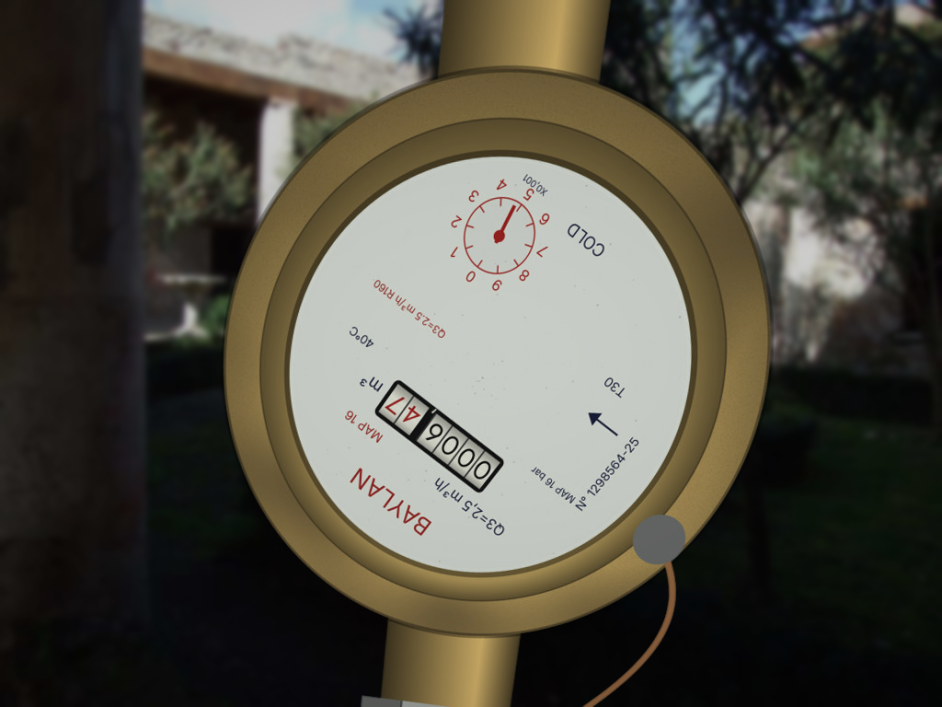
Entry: 6.474m³
